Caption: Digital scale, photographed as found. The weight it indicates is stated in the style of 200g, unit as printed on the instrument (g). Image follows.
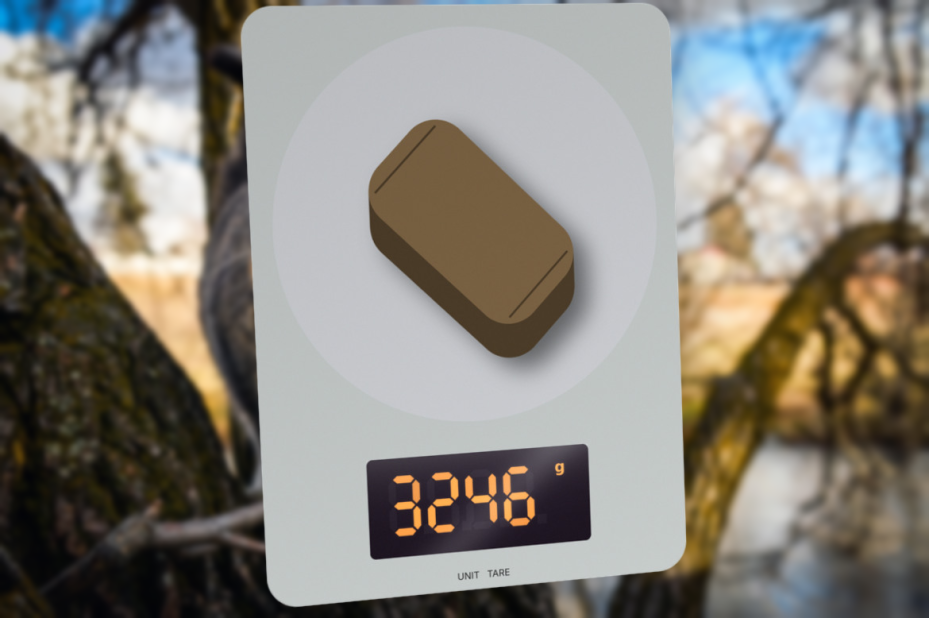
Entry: 3246g
